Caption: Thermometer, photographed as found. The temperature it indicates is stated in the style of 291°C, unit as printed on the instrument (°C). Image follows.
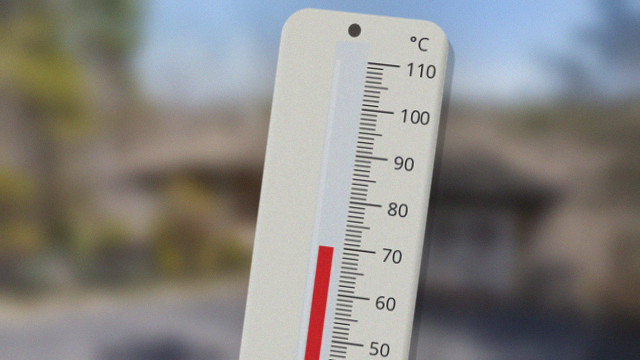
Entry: 70°C
